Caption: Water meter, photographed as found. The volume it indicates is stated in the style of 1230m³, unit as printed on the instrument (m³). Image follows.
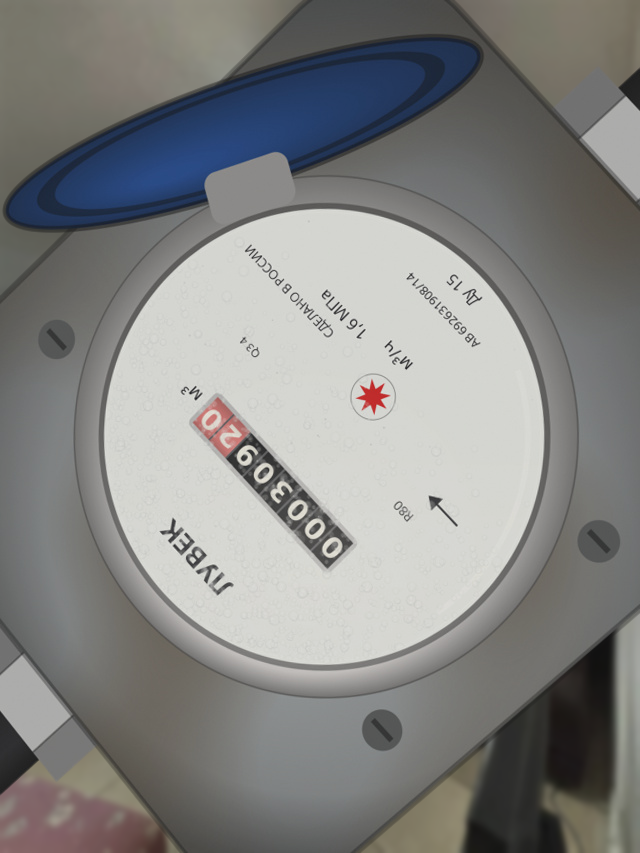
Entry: 309.20m³
